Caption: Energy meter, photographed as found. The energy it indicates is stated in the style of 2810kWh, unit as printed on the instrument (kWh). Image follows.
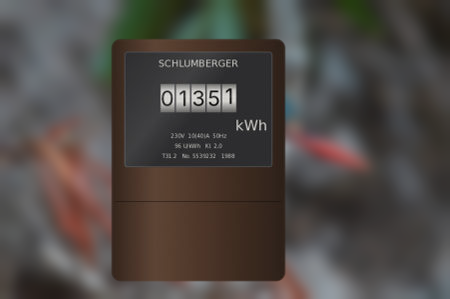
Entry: 1351kWh
